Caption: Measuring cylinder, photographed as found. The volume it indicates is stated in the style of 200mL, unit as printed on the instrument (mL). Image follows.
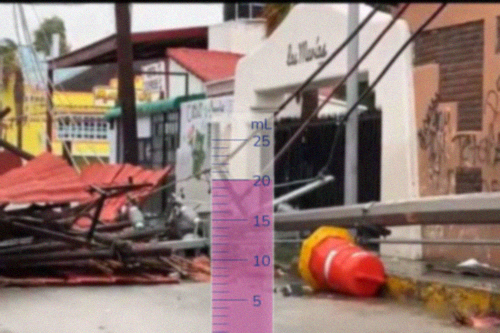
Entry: 20mL
